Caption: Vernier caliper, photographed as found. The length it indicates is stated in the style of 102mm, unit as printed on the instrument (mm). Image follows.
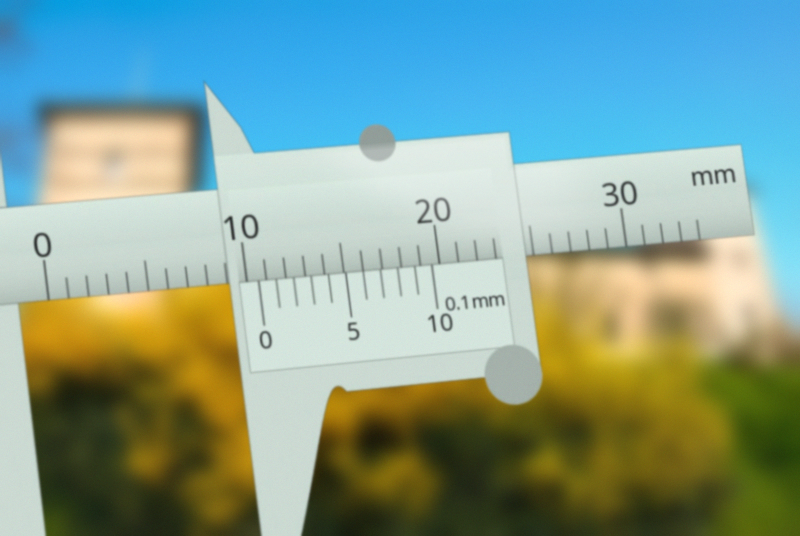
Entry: 10.6mm
